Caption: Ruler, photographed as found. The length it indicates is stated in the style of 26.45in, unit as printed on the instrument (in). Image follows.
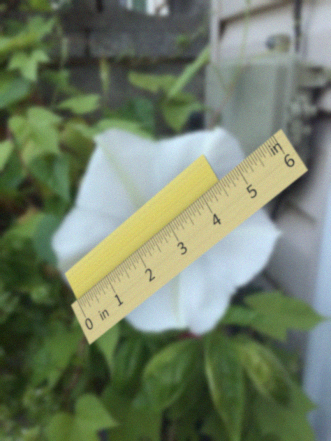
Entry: 4.5in
